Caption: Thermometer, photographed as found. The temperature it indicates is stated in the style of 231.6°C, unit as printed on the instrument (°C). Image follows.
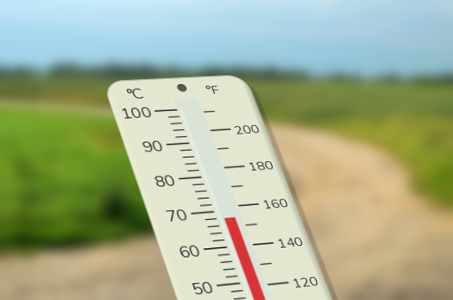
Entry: 68°C
